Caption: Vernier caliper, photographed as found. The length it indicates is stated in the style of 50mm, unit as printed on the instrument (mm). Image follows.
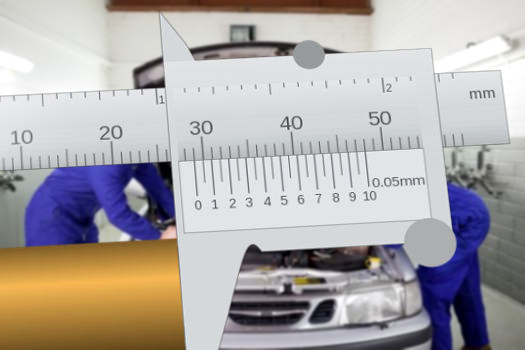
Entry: 29.0mm
